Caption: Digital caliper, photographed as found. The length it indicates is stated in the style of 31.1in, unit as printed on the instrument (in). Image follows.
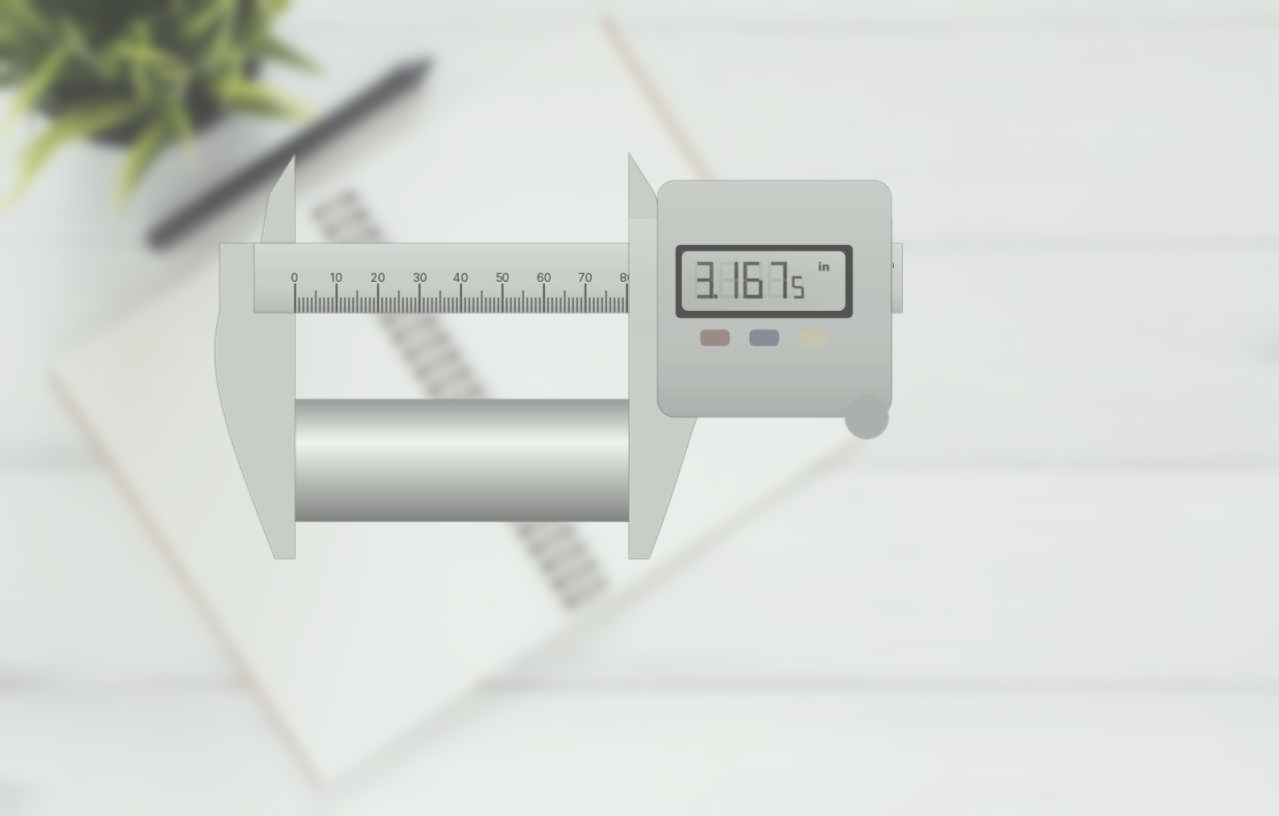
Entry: 3.1675in
